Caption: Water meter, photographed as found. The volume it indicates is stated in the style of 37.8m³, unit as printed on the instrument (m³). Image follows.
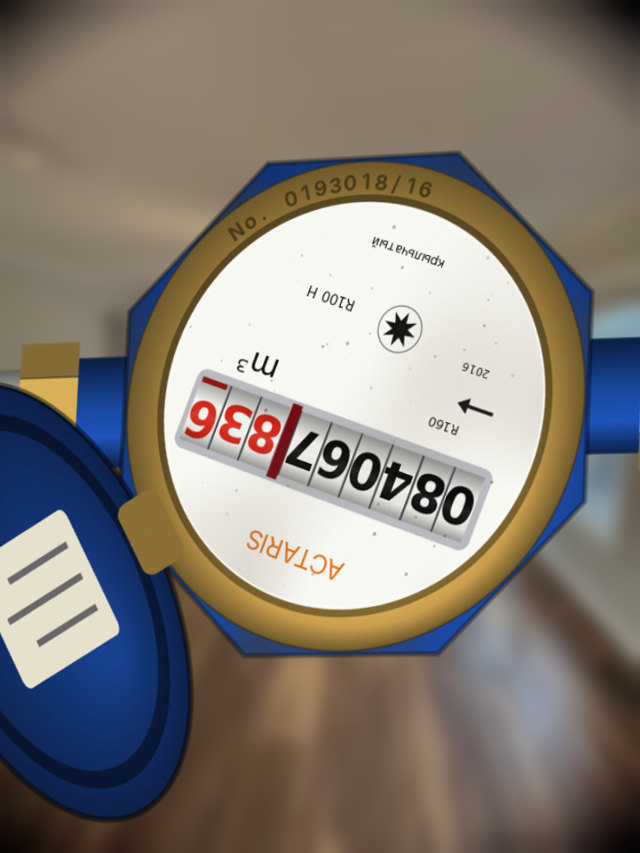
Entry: 84067.836m³
